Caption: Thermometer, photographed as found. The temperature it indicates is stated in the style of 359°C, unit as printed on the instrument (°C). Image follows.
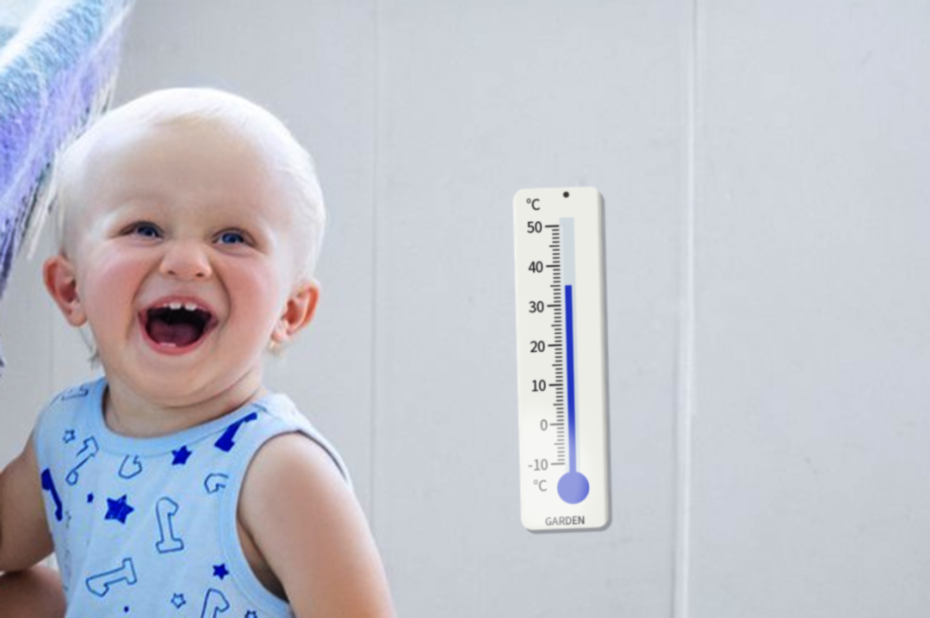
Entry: 35°C
